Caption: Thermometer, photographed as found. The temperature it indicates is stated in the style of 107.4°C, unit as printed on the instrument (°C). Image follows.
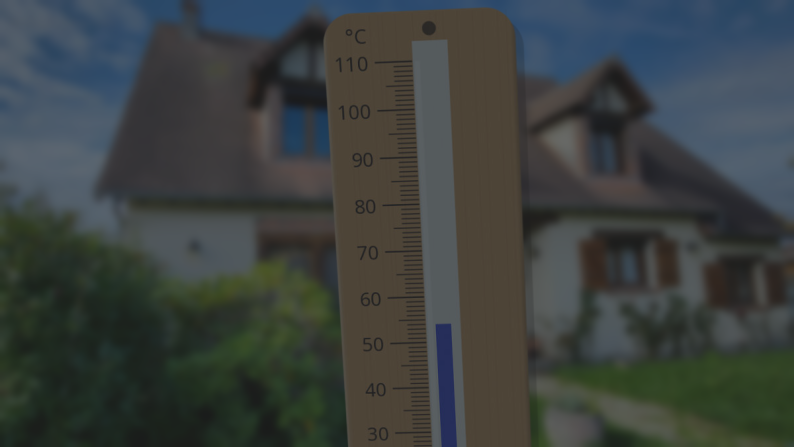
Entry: 54°C
